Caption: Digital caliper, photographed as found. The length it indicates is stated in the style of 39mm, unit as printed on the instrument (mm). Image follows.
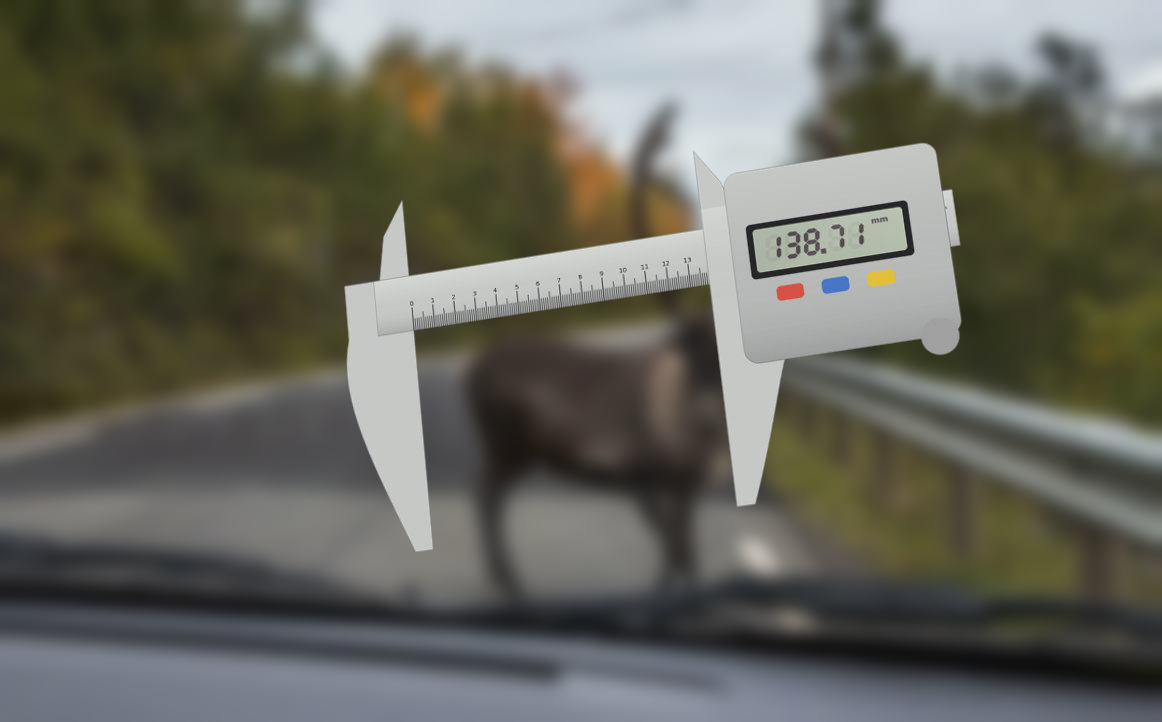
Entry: 138.71mm
